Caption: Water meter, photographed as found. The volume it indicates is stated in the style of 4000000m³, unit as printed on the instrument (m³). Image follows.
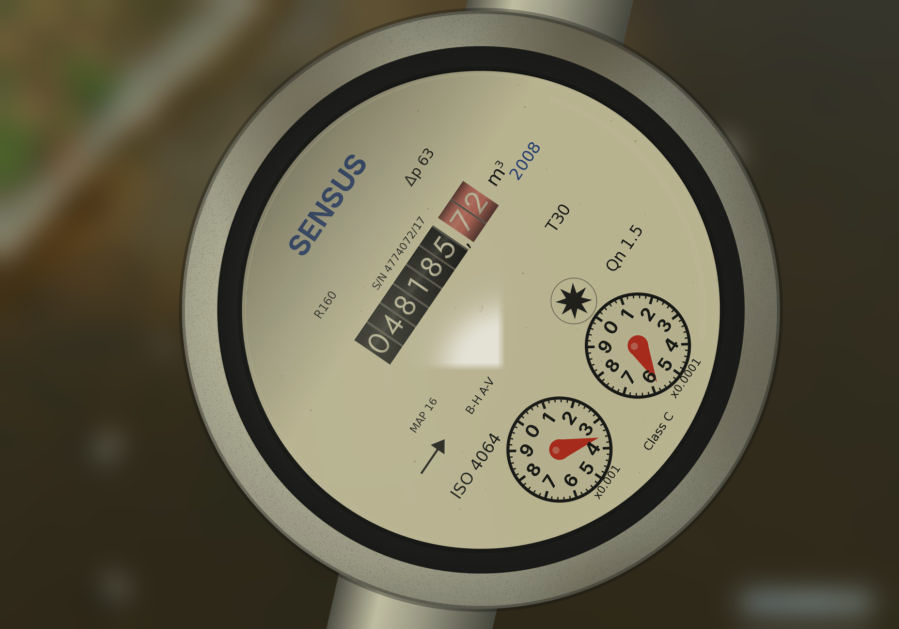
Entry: 48185.7235m³
